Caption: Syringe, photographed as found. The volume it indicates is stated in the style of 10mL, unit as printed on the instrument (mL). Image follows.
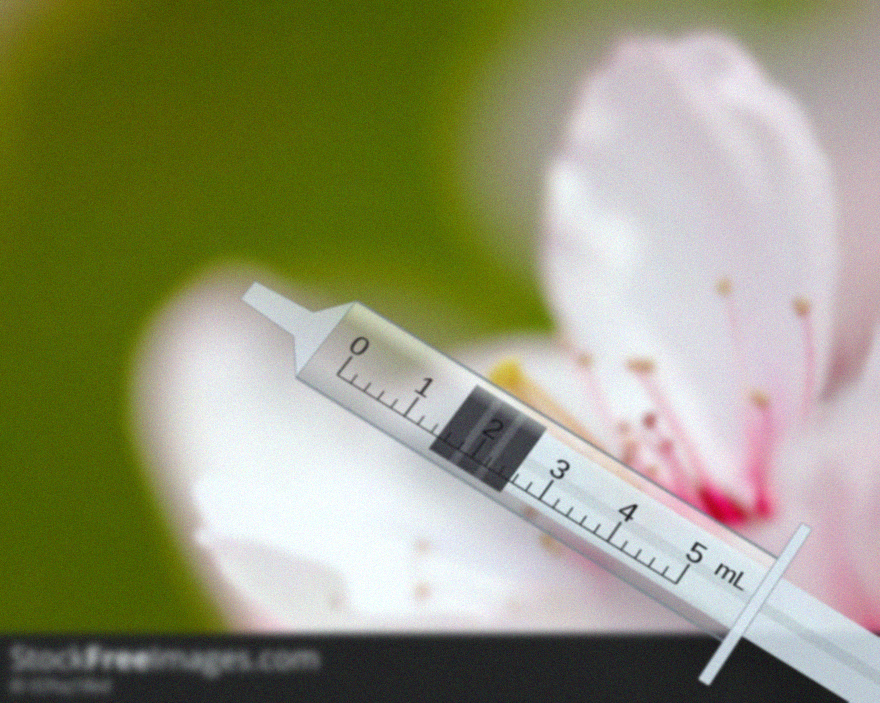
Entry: 1.5mL
